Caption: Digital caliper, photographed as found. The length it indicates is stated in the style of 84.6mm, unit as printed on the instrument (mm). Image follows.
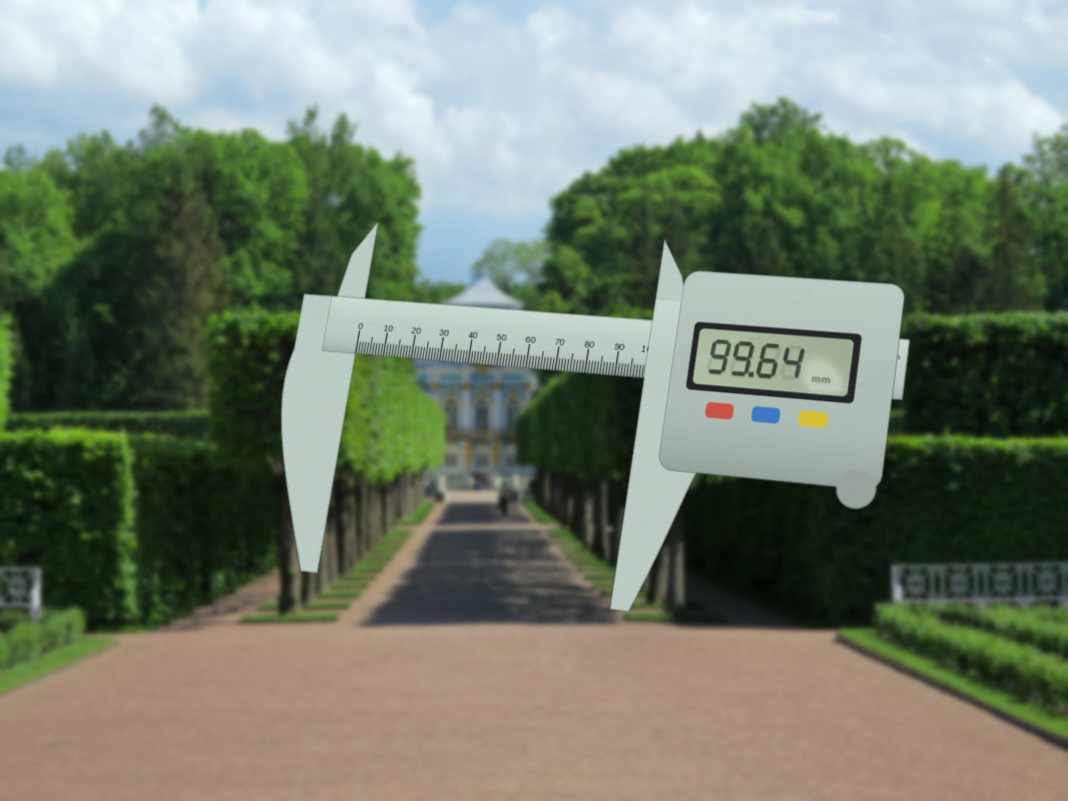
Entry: 99.64mm
